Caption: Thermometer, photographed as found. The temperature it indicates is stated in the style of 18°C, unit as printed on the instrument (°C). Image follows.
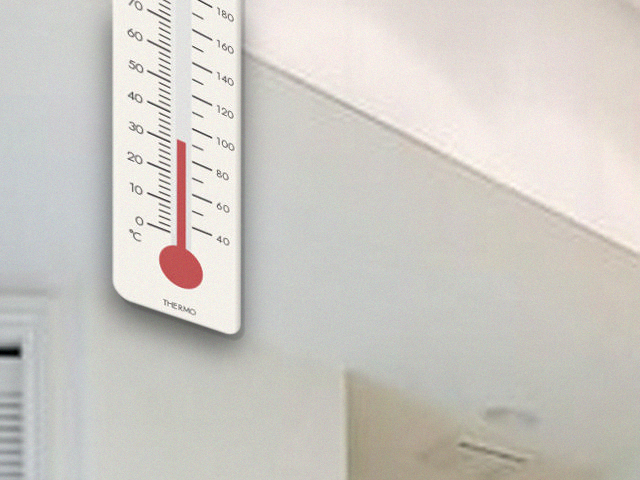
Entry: 32°C
